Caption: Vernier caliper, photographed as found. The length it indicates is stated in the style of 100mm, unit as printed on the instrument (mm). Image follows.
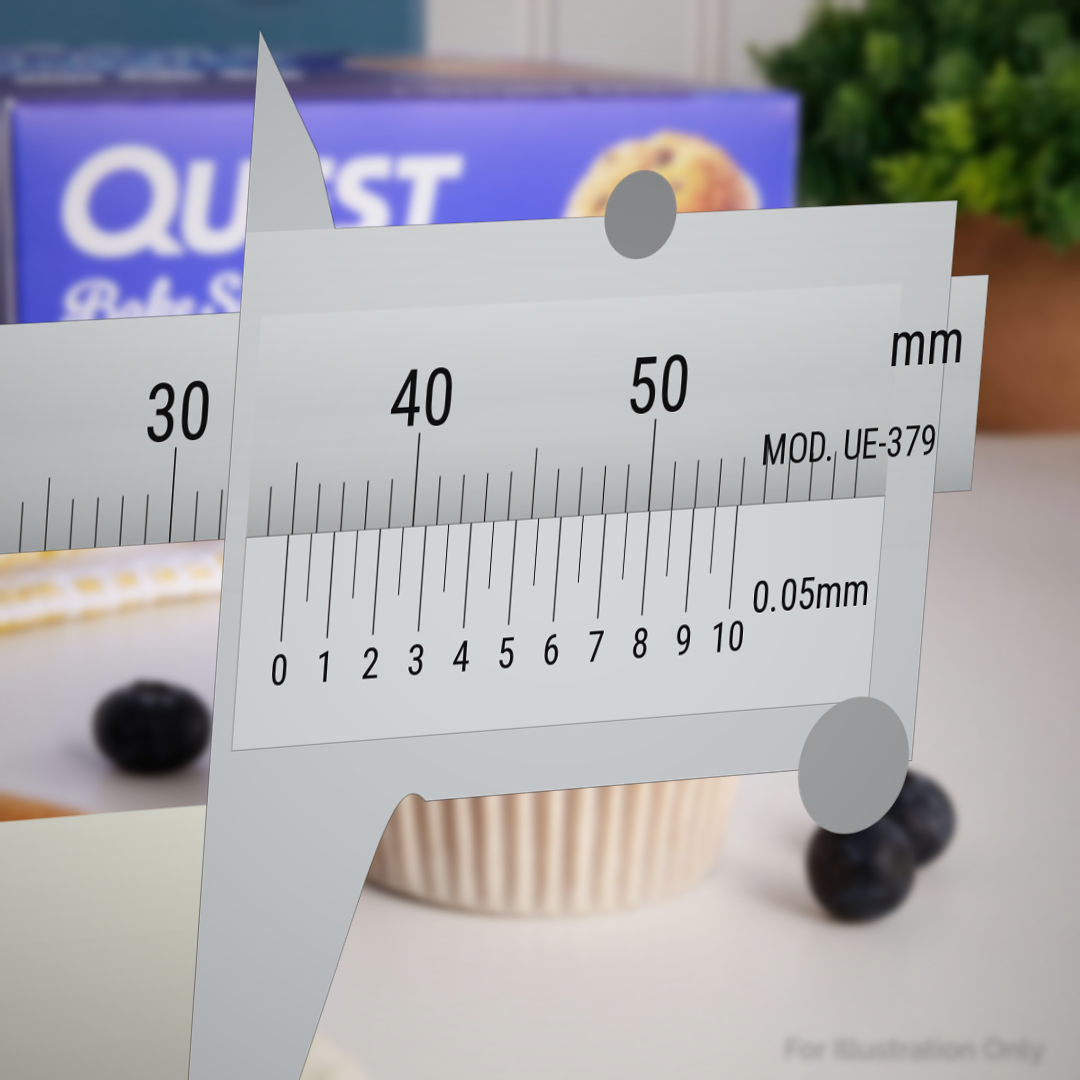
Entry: 34.85mm
